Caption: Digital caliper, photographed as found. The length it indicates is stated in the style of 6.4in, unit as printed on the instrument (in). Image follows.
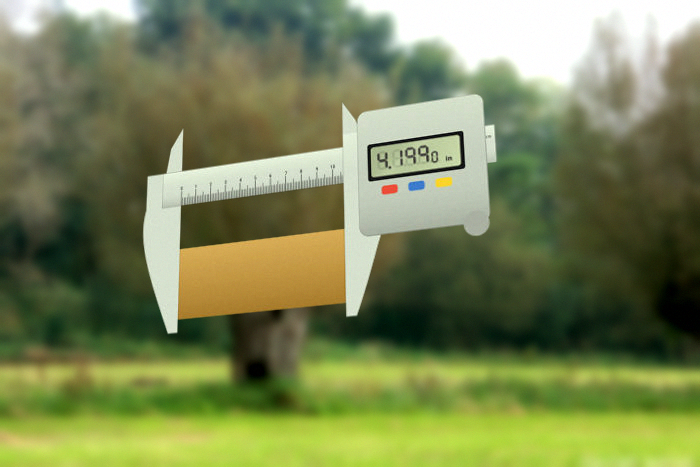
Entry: 4.1990in
